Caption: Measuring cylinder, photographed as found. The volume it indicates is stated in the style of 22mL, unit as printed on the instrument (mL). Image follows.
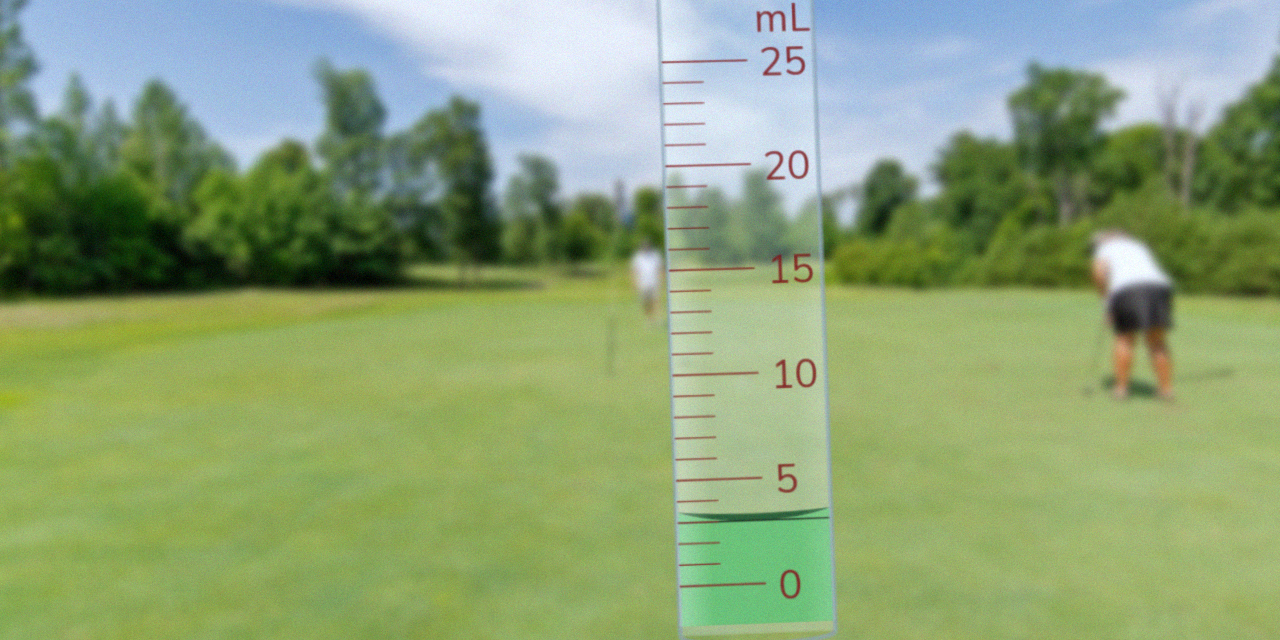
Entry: 3mL
